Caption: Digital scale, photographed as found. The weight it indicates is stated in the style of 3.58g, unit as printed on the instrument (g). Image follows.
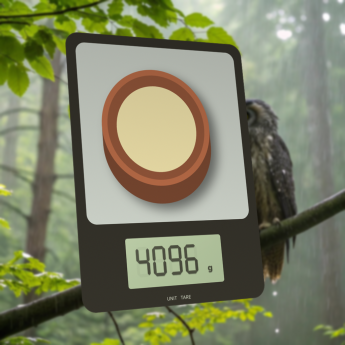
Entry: 4096g
